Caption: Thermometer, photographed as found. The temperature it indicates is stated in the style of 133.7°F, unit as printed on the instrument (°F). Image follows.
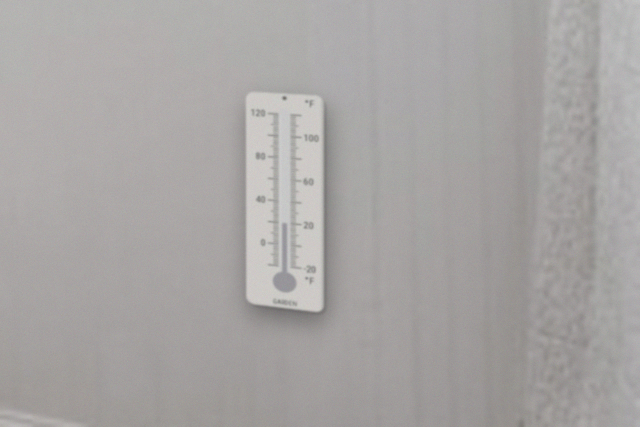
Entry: 20°F
